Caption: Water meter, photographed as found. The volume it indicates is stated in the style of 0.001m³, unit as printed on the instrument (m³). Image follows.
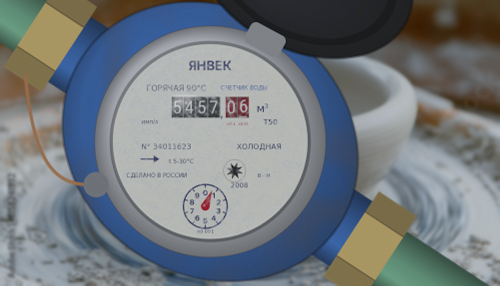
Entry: 5457.060m³
